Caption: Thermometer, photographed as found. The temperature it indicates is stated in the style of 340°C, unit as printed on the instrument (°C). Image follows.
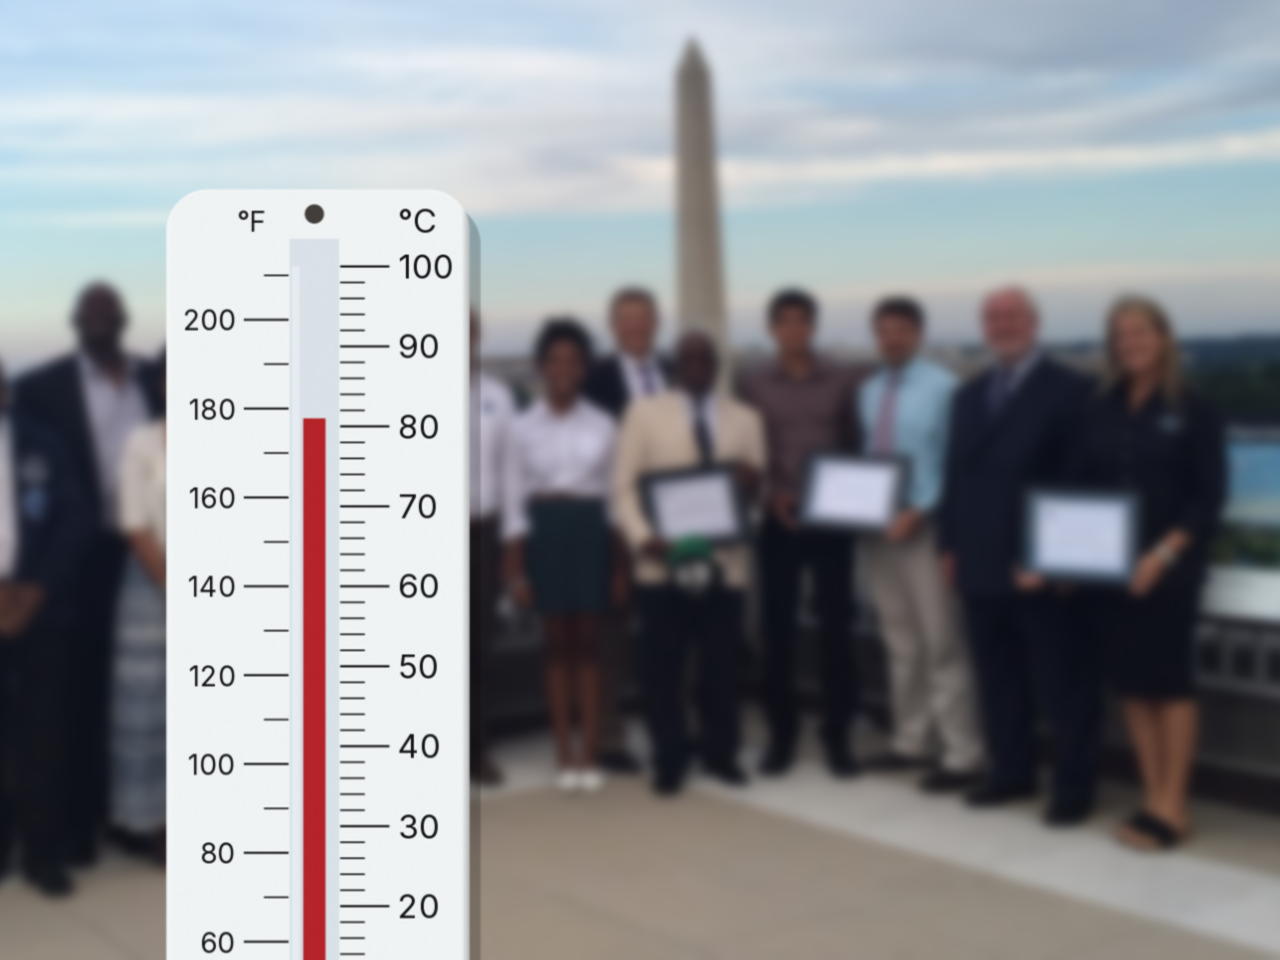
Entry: 81°C
